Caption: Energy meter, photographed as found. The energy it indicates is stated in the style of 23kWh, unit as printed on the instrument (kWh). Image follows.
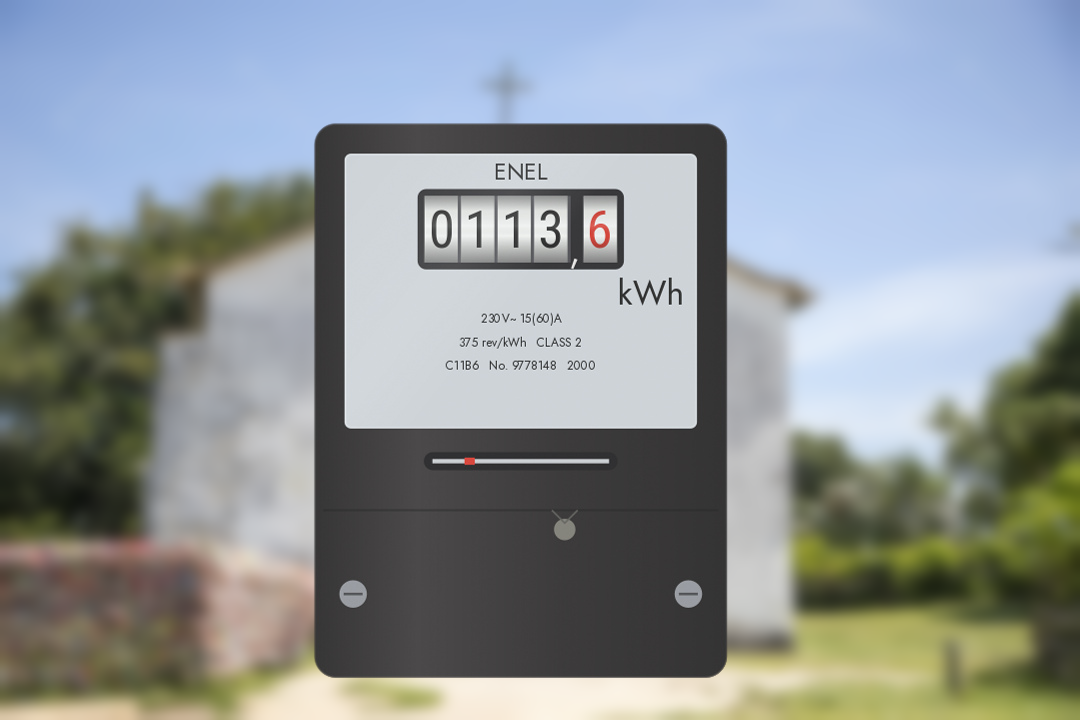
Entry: 113.6kWh
